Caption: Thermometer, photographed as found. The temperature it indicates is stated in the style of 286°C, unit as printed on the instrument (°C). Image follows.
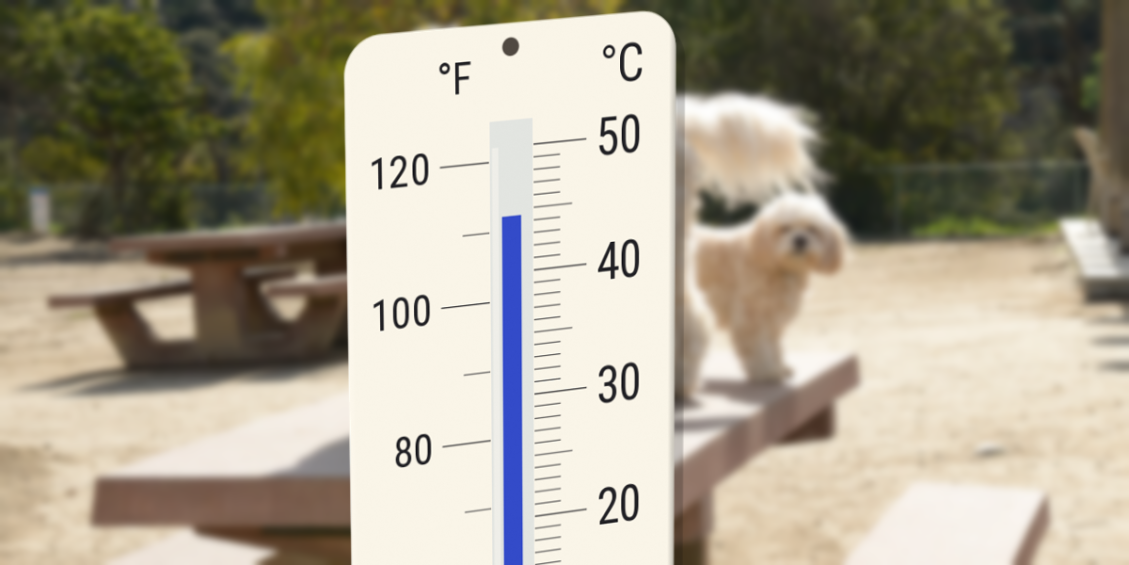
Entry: 44.5°C
